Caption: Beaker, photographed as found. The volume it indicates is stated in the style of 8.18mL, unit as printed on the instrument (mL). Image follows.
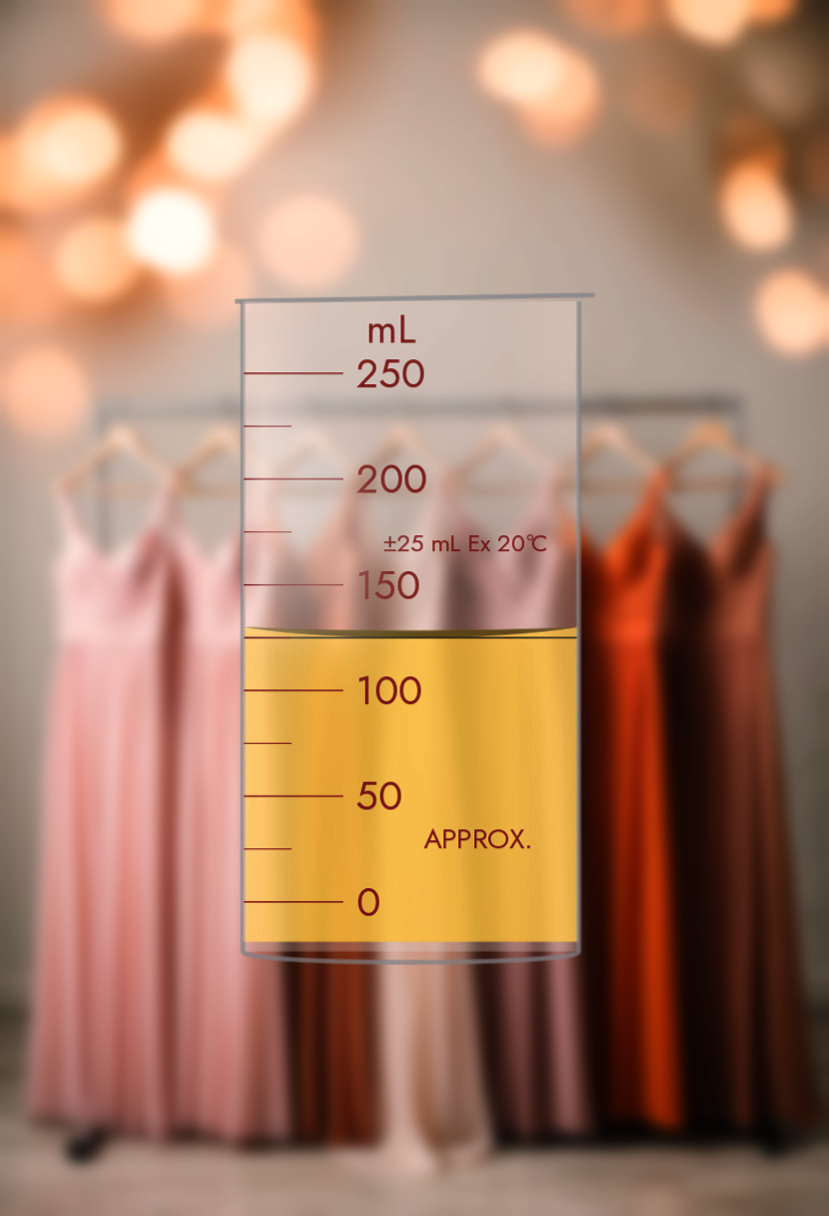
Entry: 125mL
